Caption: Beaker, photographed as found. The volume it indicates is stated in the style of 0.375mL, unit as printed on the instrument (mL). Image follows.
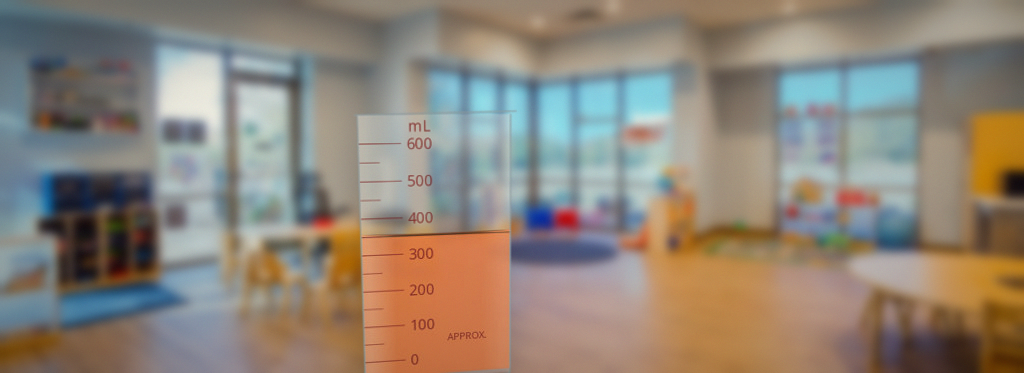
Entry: 350mL
